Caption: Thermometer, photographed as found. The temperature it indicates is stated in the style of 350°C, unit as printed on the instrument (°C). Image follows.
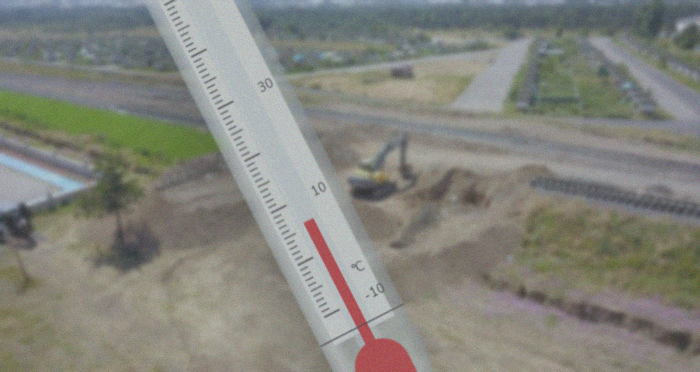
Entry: 6°C
